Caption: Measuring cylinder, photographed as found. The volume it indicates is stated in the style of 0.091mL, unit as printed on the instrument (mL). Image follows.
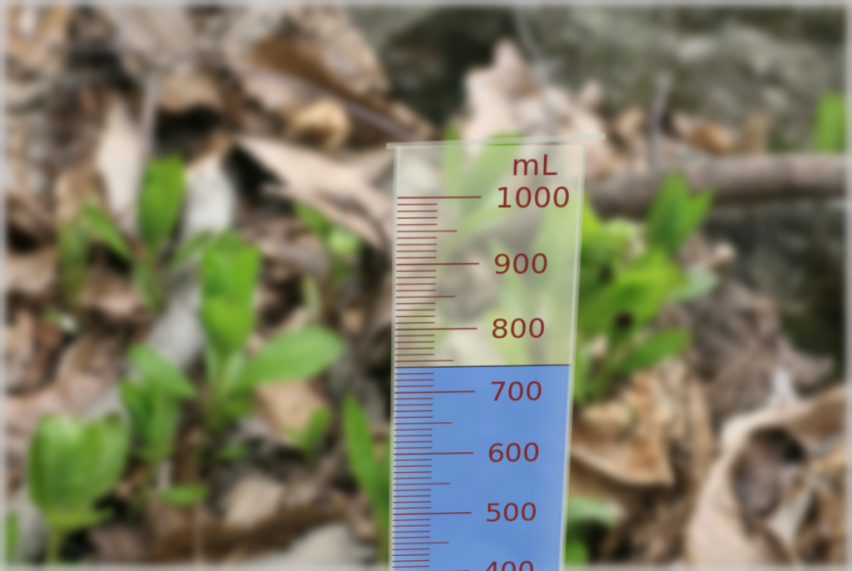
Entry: 740mL
